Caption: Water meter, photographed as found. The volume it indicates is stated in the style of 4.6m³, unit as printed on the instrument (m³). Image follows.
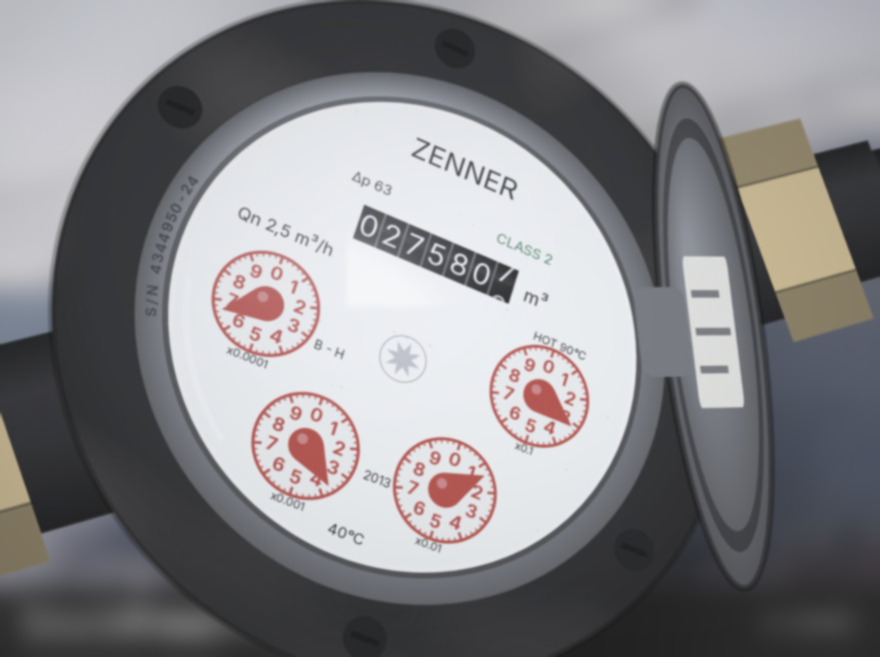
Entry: 275807.3136m³
